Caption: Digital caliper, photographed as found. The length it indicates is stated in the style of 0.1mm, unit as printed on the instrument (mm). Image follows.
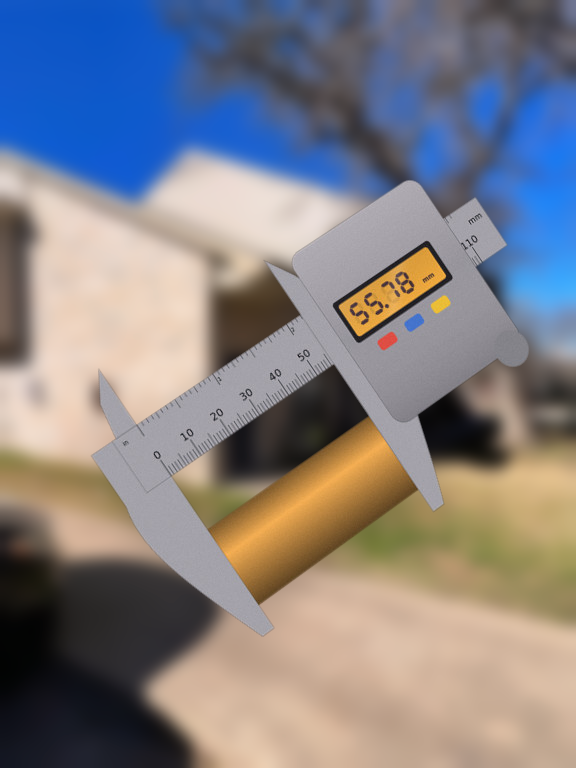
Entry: 55.78mm
